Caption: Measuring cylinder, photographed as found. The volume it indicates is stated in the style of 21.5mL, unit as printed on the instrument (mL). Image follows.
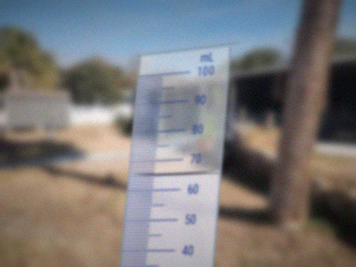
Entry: 65mL
